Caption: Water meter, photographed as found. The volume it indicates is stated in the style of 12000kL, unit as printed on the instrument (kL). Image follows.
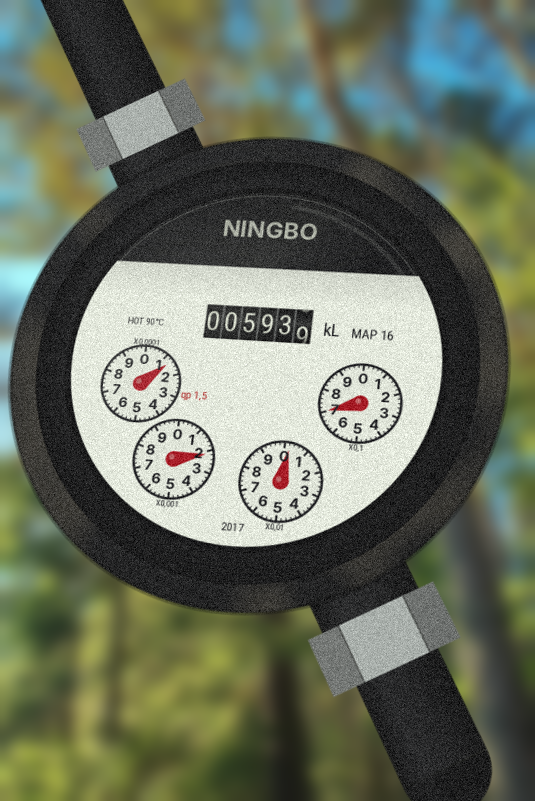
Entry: 5938.7021kL
